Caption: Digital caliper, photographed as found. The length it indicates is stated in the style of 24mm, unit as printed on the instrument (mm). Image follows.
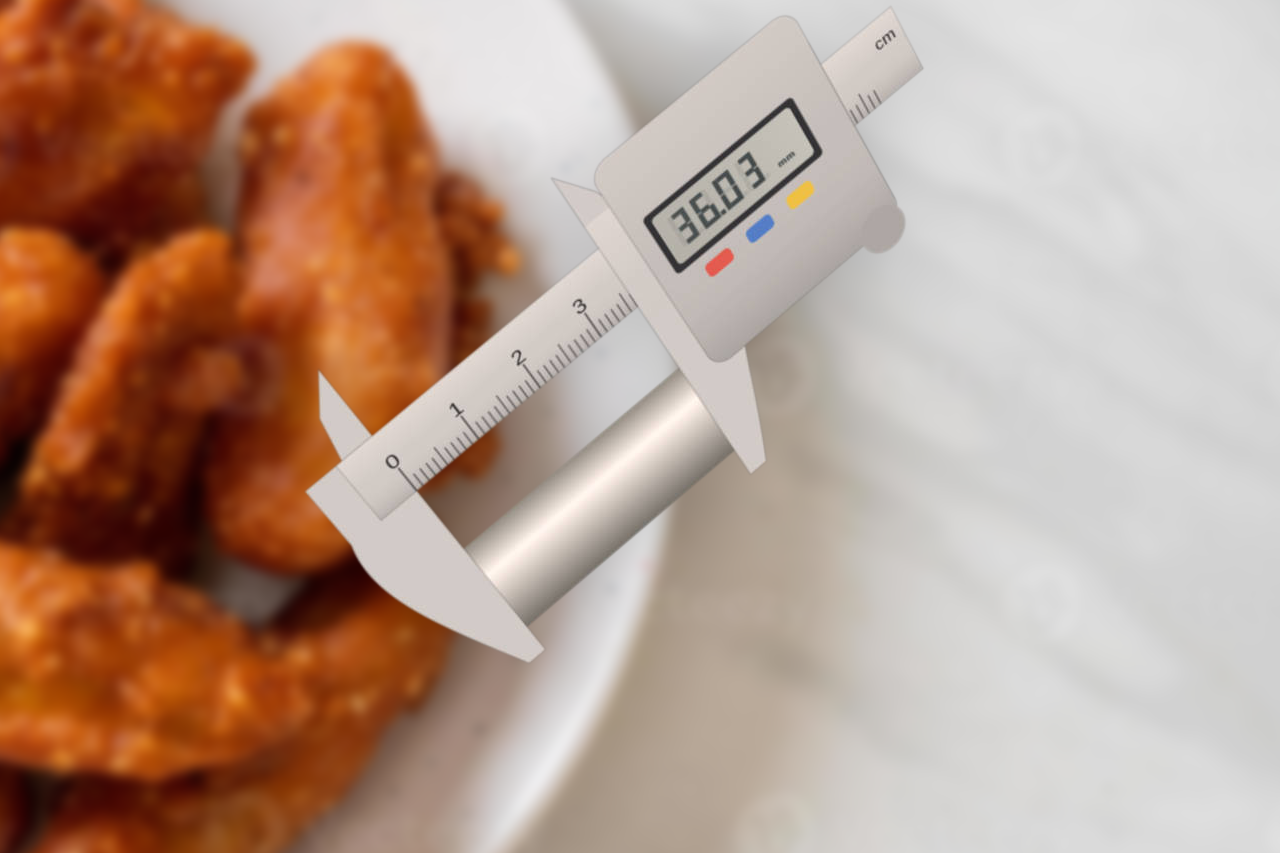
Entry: 36.03mm
